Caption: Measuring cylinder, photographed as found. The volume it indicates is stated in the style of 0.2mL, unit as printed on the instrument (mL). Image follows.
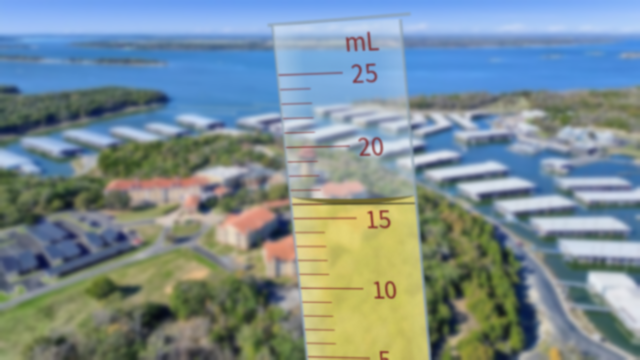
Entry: 16mL
